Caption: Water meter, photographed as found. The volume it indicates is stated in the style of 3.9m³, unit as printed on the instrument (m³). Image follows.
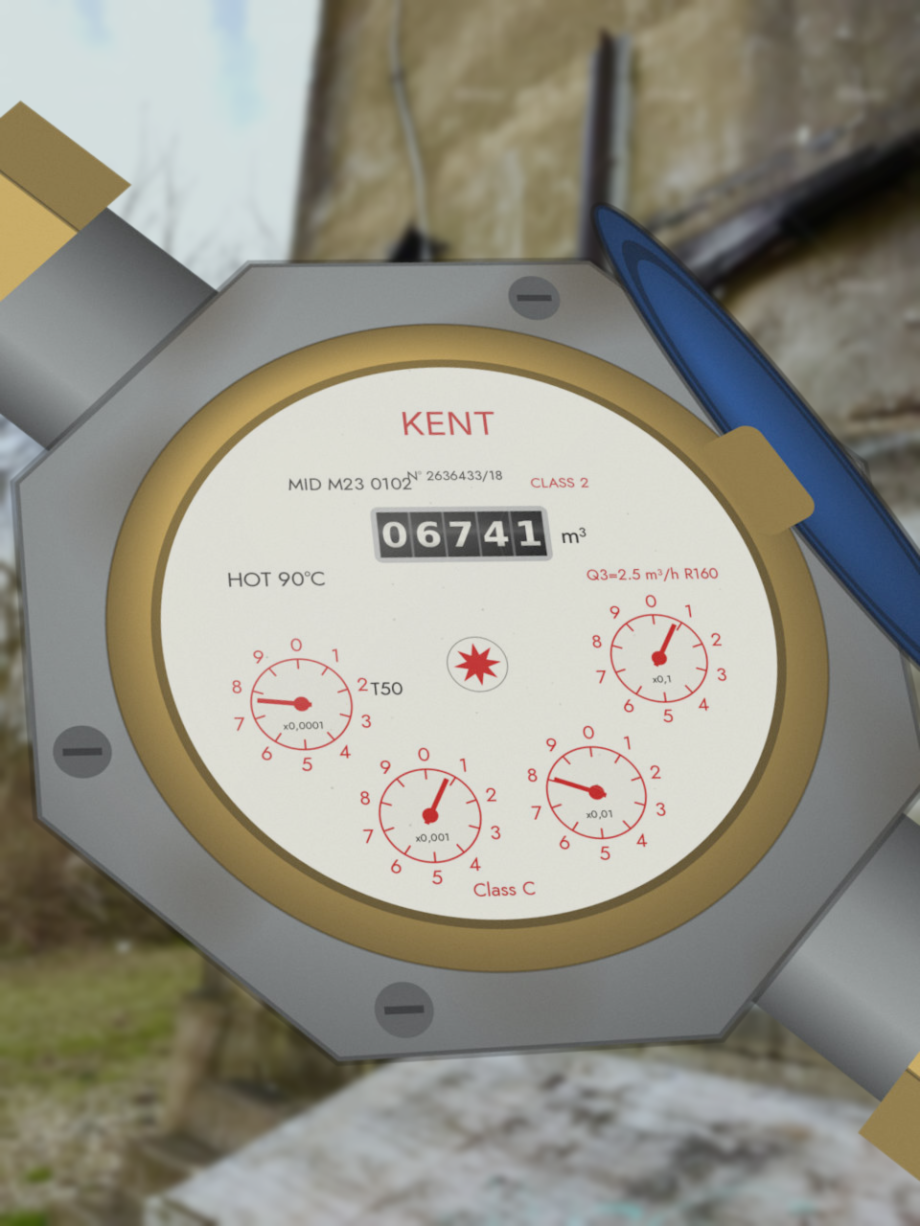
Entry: 6741.0807m³
